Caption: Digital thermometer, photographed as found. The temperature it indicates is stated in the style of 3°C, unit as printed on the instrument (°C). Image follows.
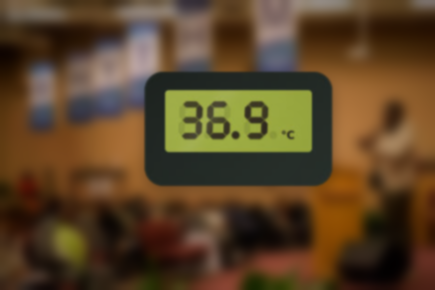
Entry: 36.9°C
